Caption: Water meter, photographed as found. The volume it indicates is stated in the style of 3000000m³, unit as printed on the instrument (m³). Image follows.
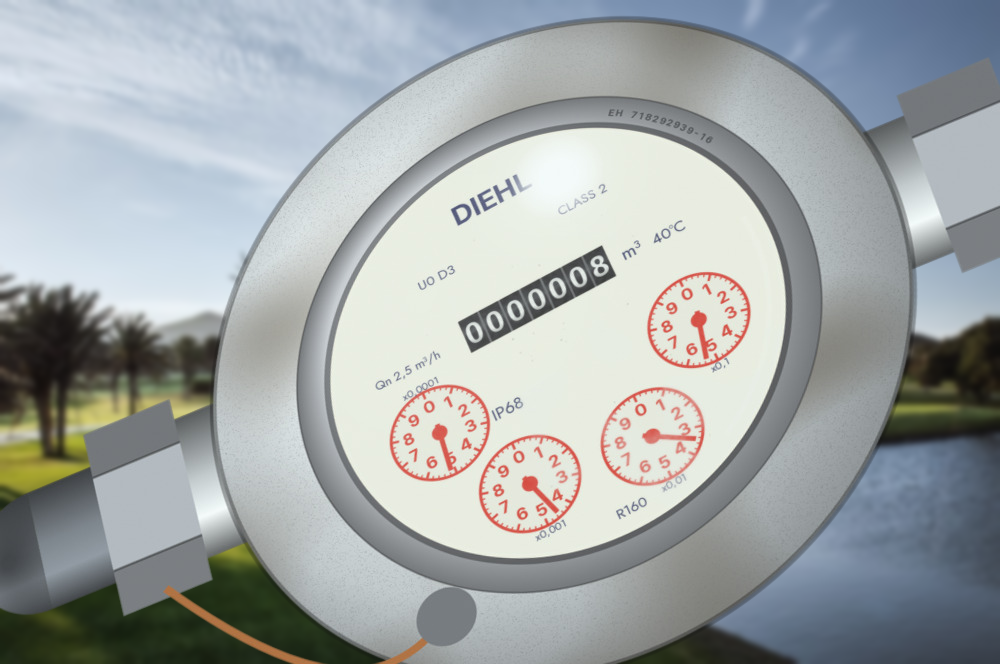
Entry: 8.5345m³
